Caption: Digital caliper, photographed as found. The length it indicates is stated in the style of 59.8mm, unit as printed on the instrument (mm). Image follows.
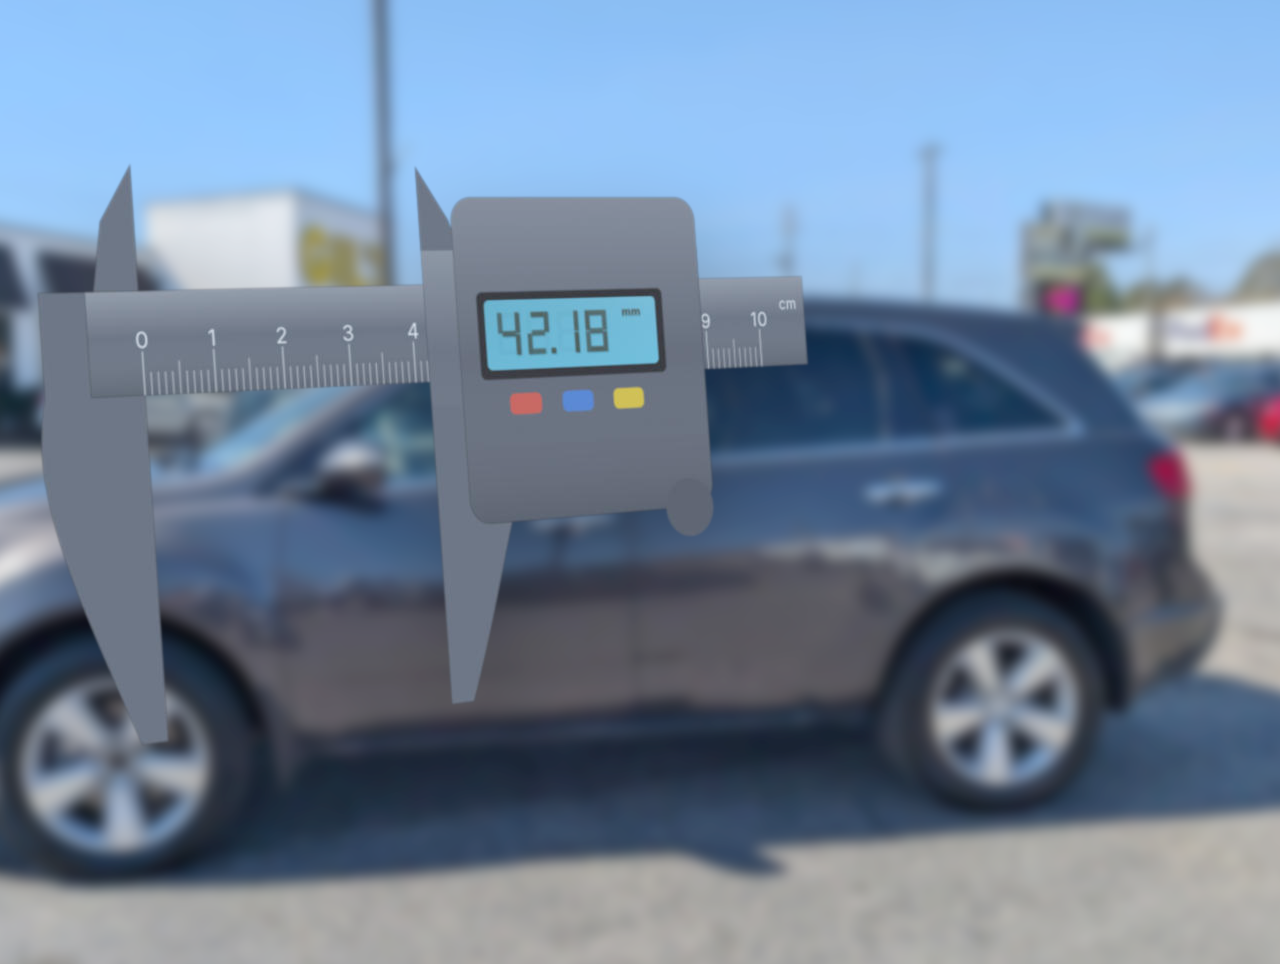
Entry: 42.18mm
